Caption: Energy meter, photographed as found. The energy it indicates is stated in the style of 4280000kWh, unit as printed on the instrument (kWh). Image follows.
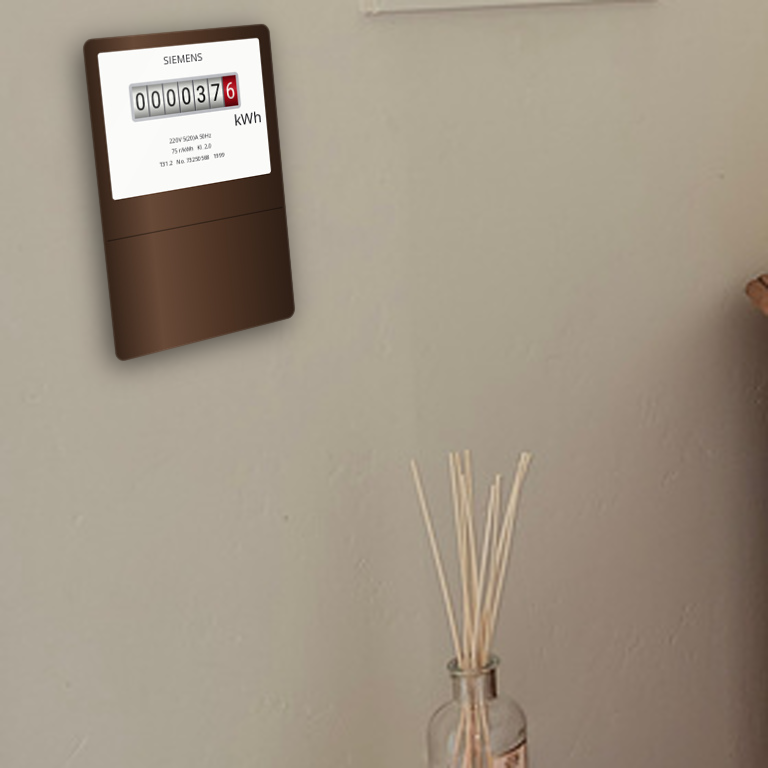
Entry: 37.6kWh
